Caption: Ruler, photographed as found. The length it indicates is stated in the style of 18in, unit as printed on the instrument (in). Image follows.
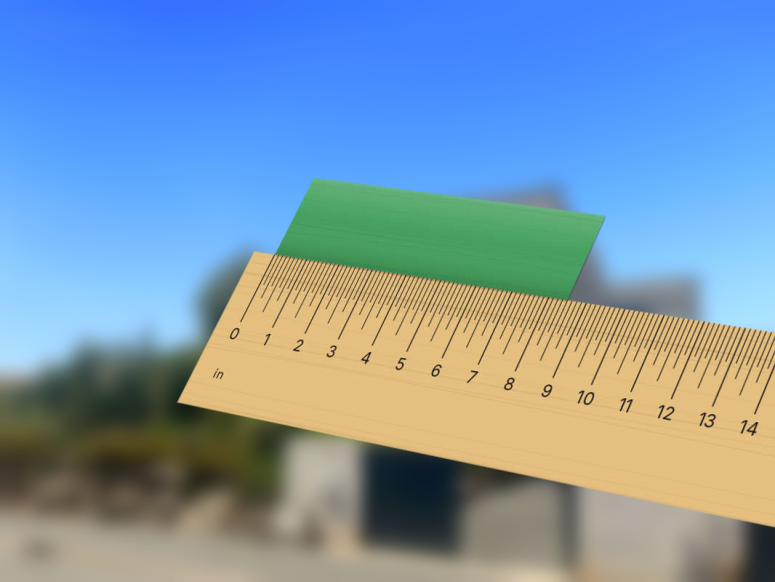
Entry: 8.5in
